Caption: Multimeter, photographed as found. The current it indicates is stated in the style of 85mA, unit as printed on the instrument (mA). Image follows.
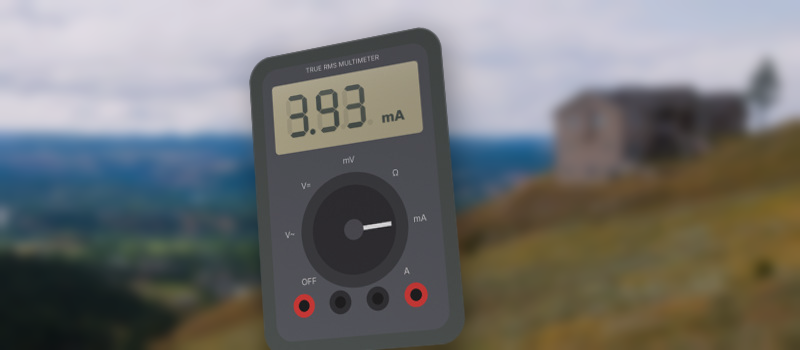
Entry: 3.93mA
